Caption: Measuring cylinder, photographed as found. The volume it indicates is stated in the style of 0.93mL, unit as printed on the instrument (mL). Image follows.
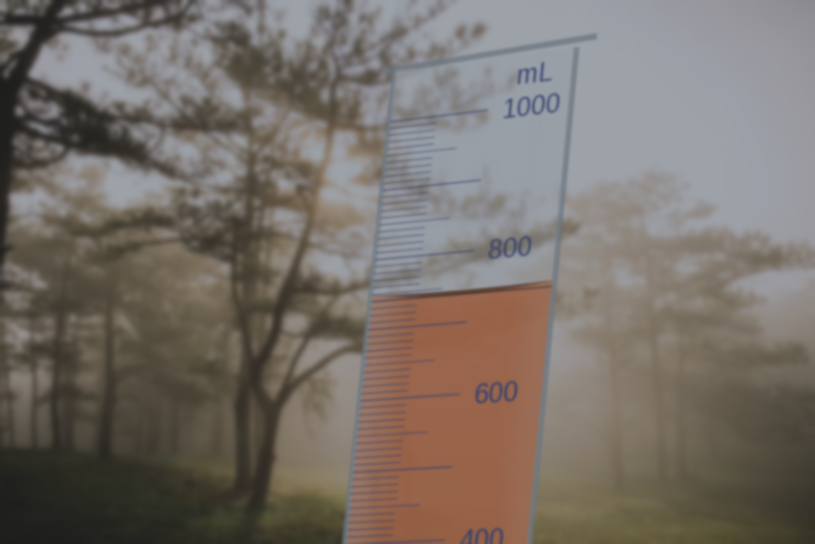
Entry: 740mL
